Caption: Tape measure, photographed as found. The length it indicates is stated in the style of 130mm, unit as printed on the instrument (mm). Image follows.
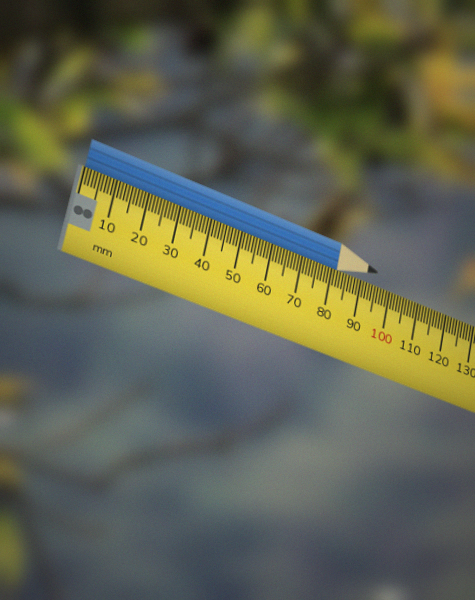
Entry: 95mm
